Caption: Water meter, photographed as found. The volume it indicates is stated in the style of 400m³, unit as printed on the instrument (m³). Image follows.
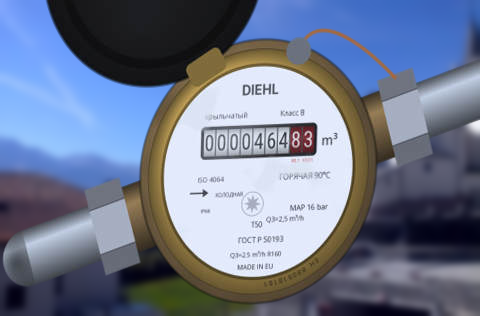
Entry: 464.83m³
